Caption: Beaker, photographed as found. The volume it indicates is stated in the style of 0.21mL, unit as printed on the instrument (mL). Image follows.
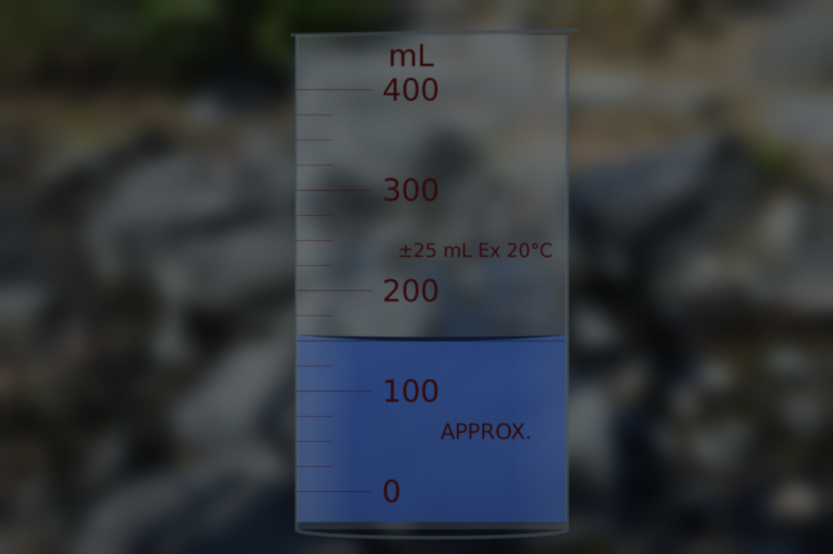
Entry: 150mL
